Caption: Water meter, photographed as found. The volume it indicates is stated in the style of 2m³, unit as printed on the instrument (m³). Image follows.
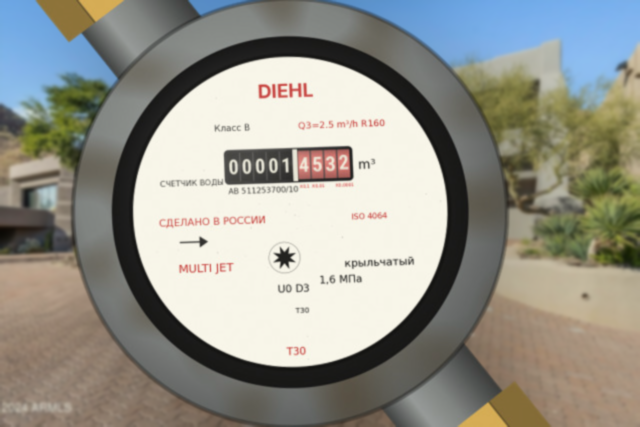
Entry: 1.4532m³
